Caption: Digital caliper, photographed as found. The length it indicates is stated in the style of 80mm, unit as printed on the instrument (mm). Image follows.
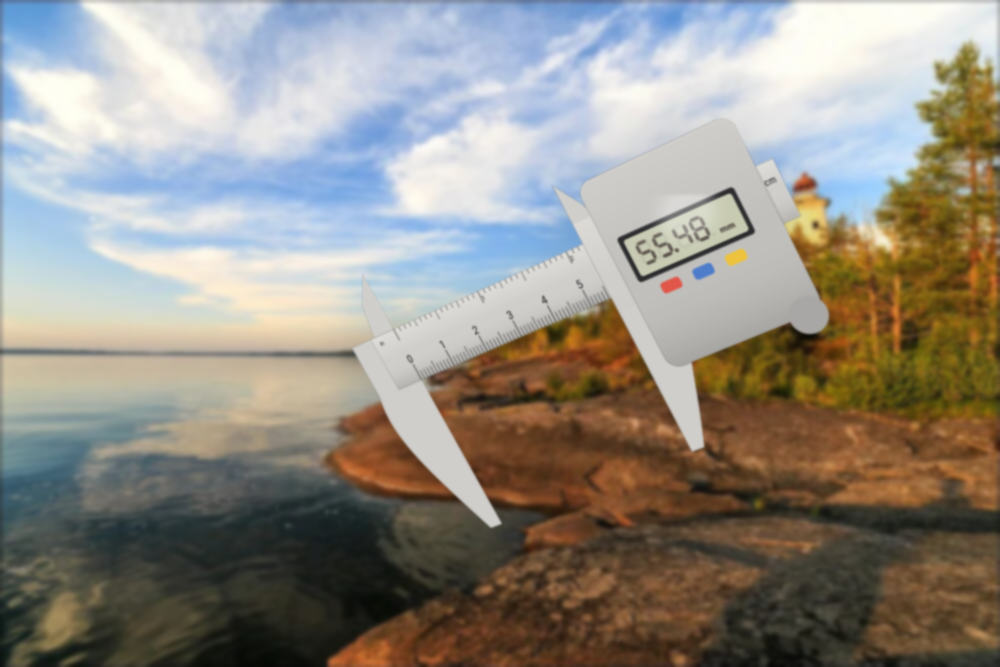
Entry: 55.48mm
